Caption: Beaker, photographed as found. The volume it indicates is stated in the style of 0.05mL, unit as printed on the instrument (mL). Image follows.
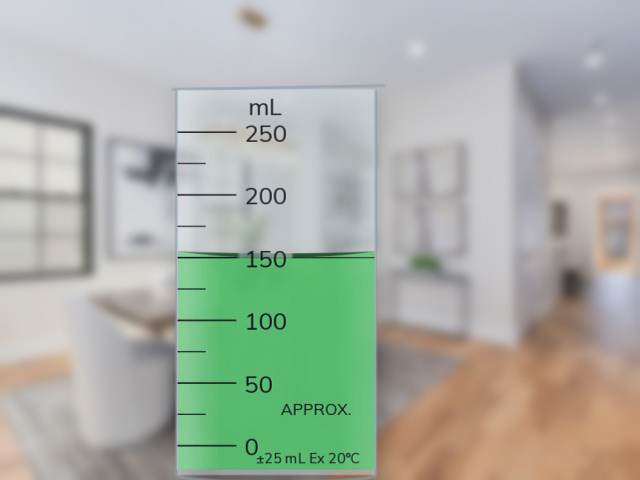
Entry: 150mL
